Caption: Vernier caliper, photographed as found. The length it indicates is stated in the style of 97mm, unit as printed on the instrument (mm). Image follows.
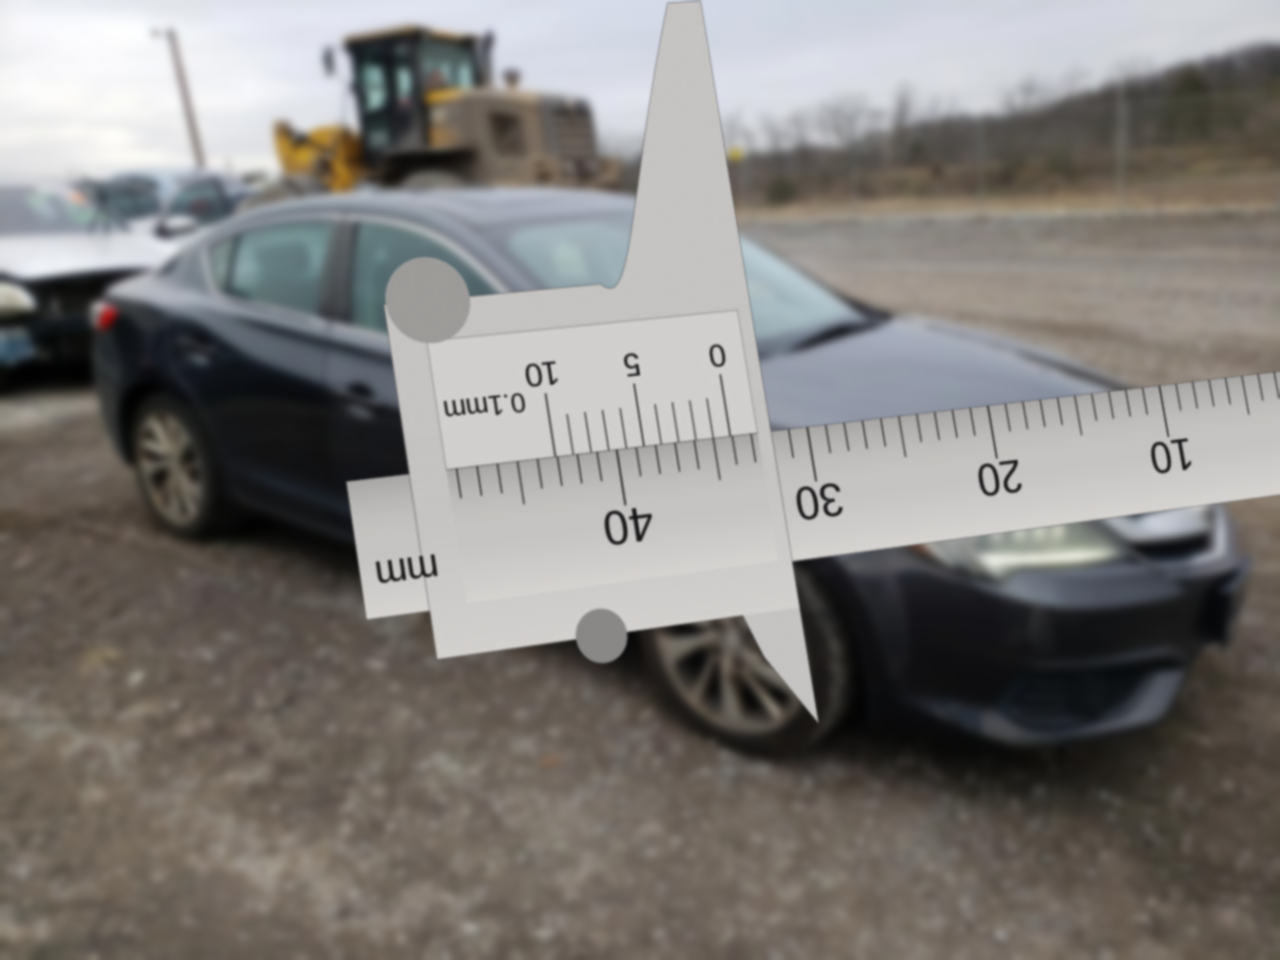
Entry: 34.1mm
